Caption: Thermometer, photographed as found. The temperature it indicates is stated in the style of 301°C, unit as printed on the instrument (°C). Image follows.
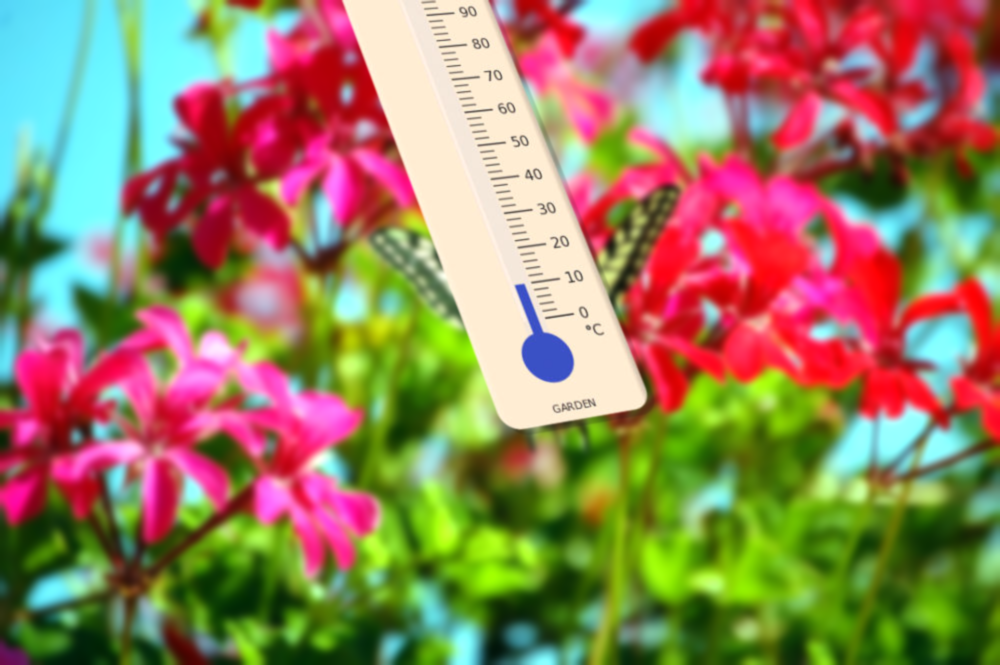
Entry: 10°C
